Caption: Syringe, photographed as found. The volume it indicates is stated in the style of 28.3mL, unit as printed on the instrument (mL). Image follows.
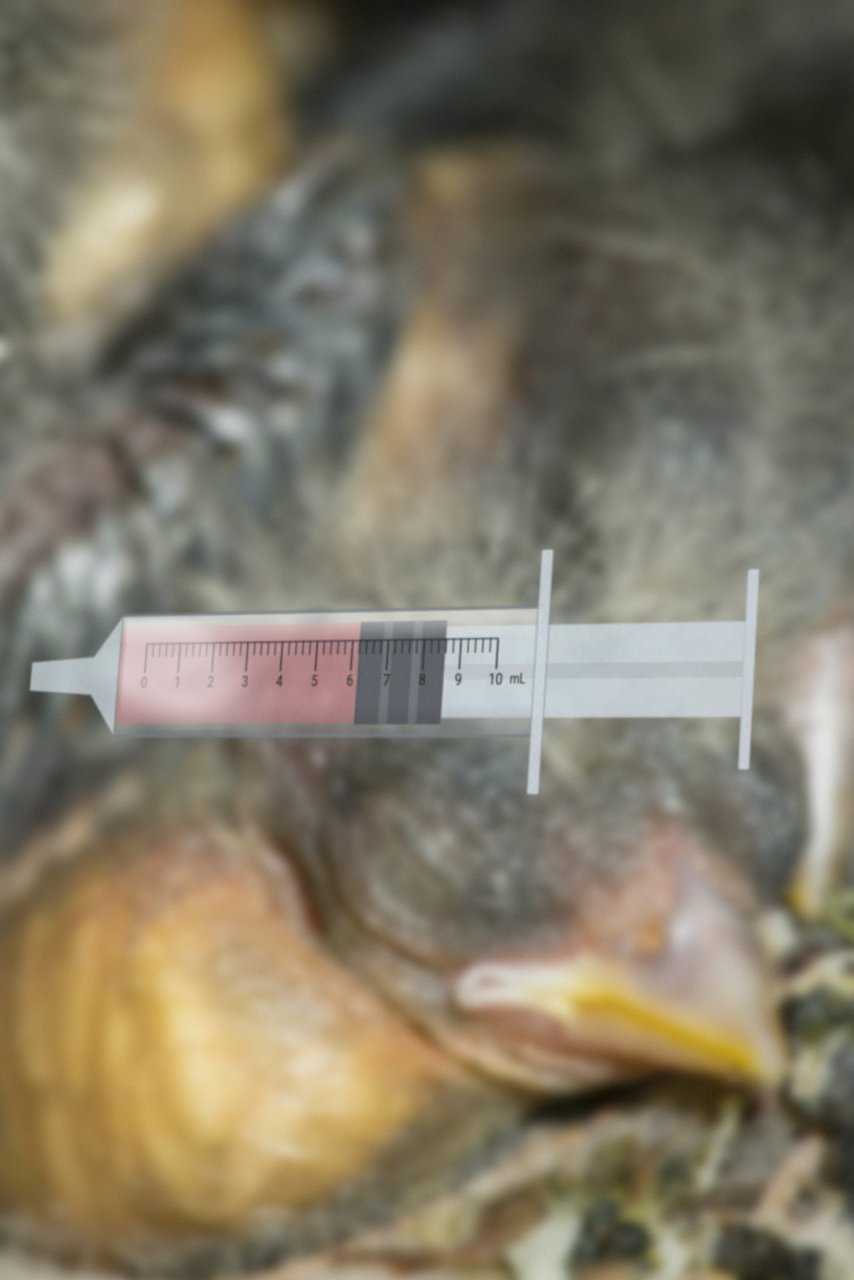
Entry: 6.2mL
